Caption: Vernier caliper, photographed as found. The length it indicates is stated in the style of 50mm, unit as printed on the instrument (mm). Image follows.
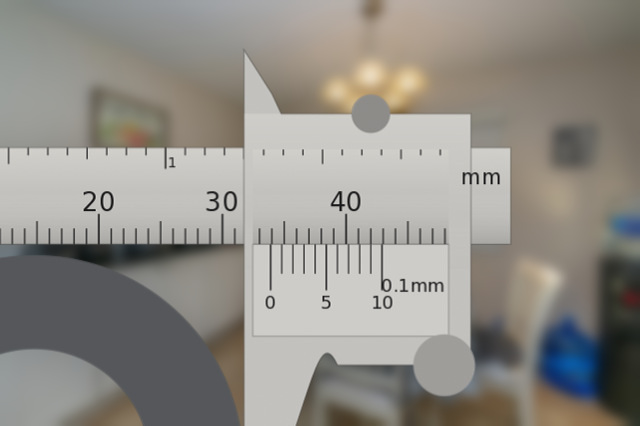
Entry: 33.9mm
